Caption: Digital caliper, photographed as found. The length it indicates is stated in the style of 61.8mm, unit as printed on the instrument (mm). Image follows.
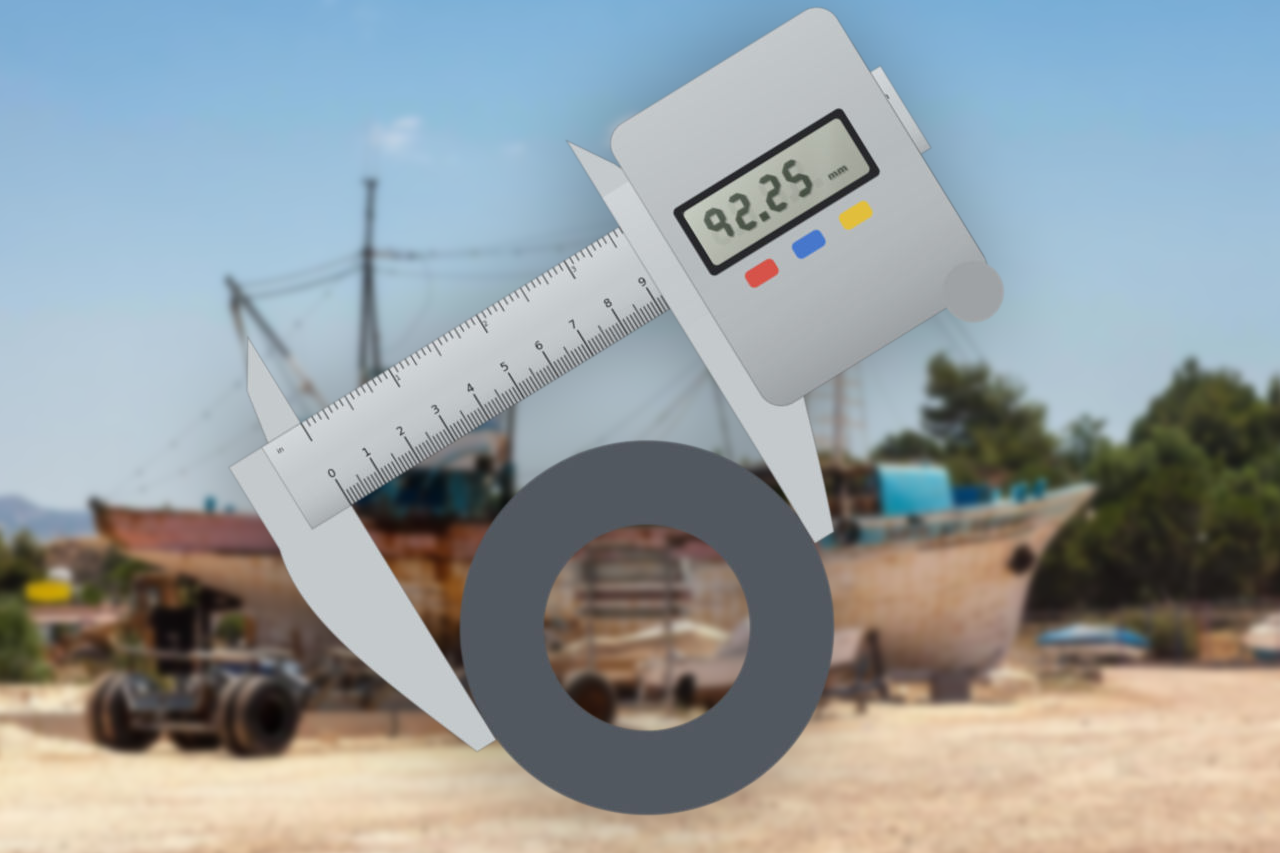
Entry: 92.25mm
